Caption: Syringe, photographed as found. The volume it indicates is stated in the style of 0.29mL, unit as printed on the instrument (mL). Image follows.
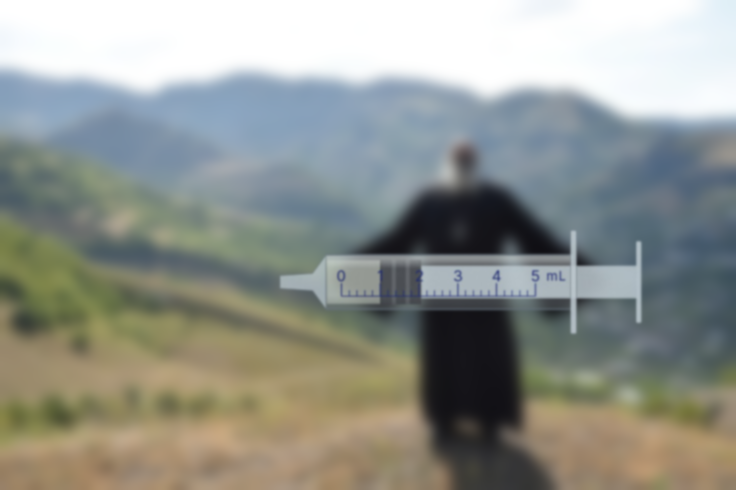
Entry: 1mL
